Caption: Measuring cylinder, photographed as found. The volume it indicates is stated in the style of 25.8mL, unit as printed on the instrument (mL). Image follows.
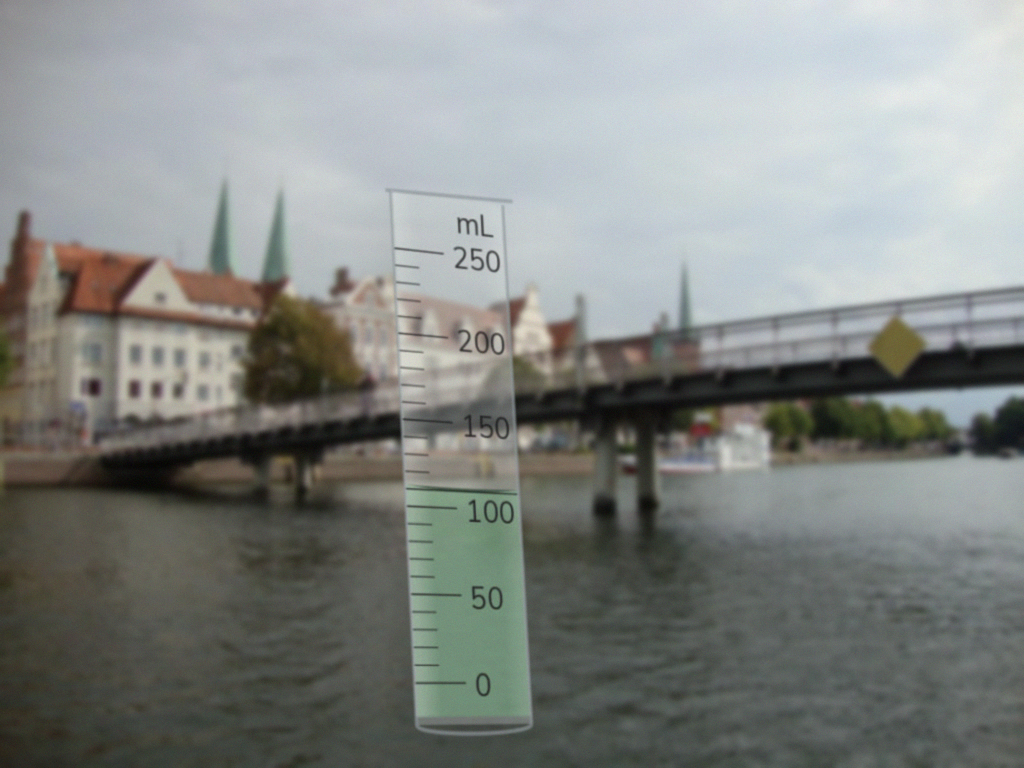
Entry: 110mL
